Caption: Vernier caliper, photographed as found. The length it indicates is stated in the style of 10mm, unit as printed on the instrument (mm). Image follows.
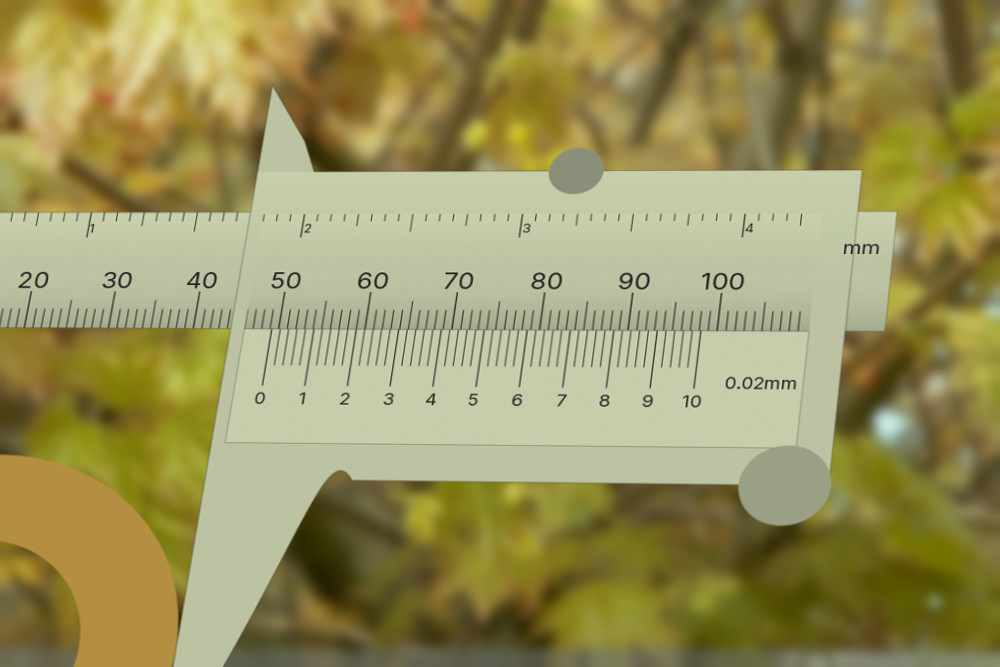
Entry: 49.2mm
